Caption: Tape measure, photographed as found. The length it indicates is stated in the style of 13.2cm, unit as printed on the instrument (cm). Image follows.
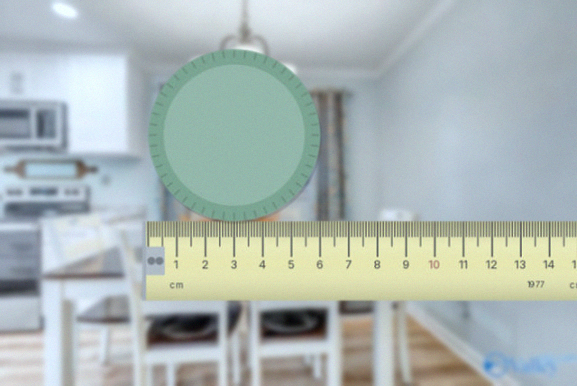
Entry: 6cm
